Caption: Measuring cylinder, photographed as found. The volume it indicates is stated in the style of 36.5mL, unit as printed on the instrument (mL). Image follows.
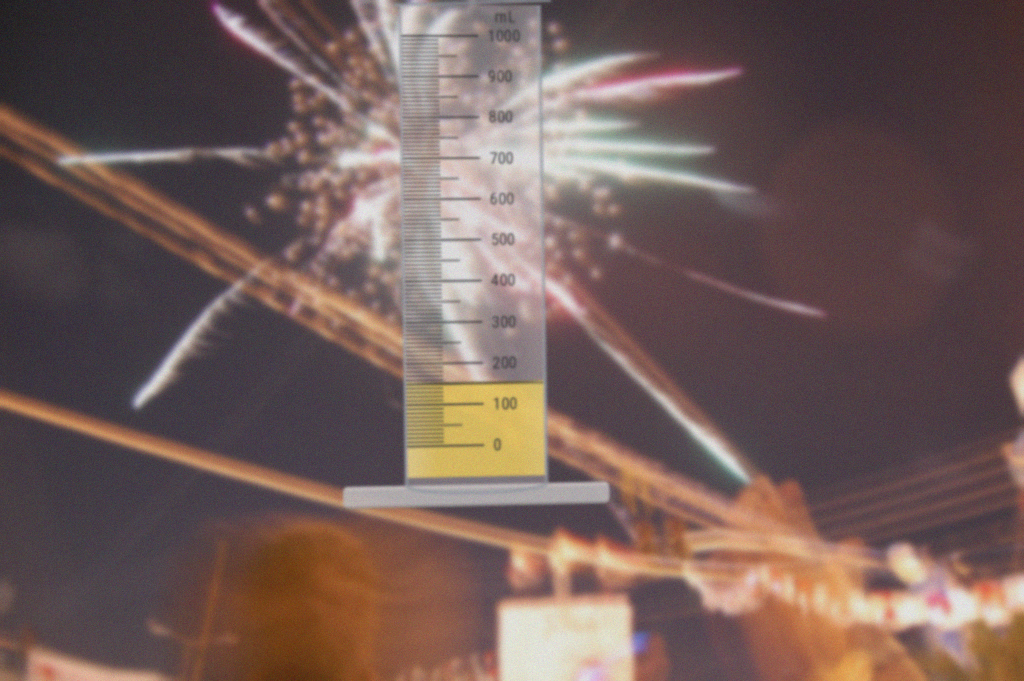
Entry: 150mL
